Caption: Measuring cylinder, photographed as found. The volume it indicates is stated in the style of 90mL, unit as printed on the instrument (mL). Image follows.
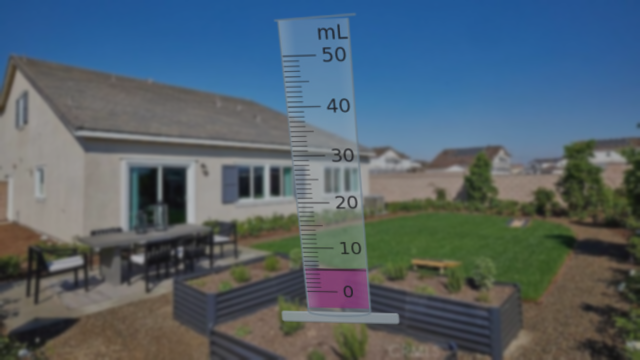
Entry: 5mL
